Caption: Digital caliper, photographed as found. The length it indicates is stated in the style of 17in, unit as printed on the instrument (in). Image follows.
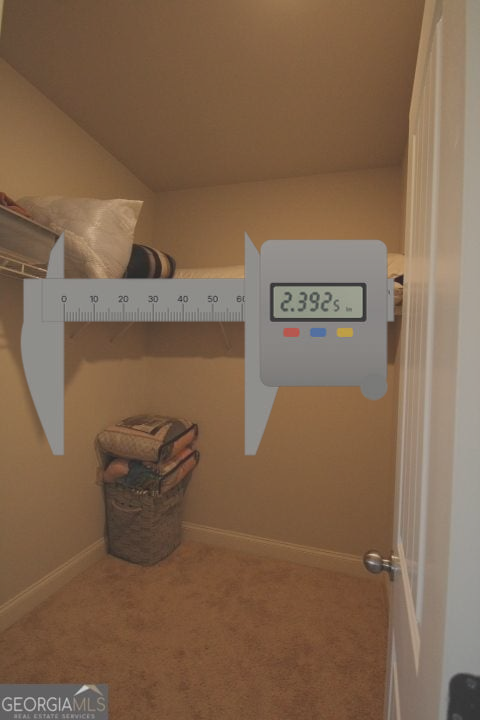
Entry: 2.3925in
